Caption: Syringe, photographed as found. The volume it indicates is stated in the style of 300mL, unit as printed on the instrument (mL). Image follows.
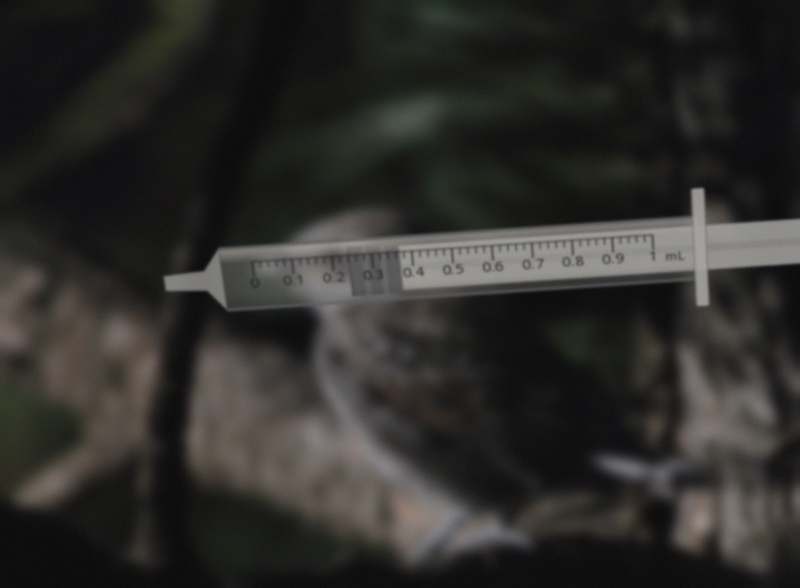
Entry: 0.24mL
